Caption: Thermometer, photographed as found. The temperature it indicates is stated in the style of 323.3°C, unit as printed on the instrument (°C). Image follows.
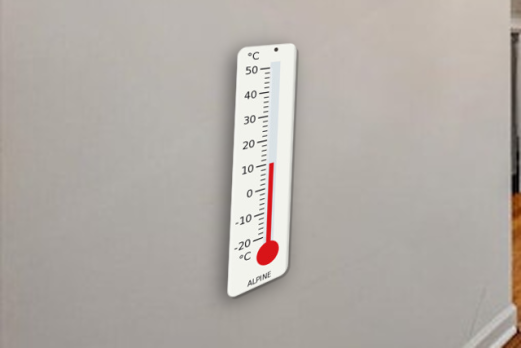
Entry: 10°C
